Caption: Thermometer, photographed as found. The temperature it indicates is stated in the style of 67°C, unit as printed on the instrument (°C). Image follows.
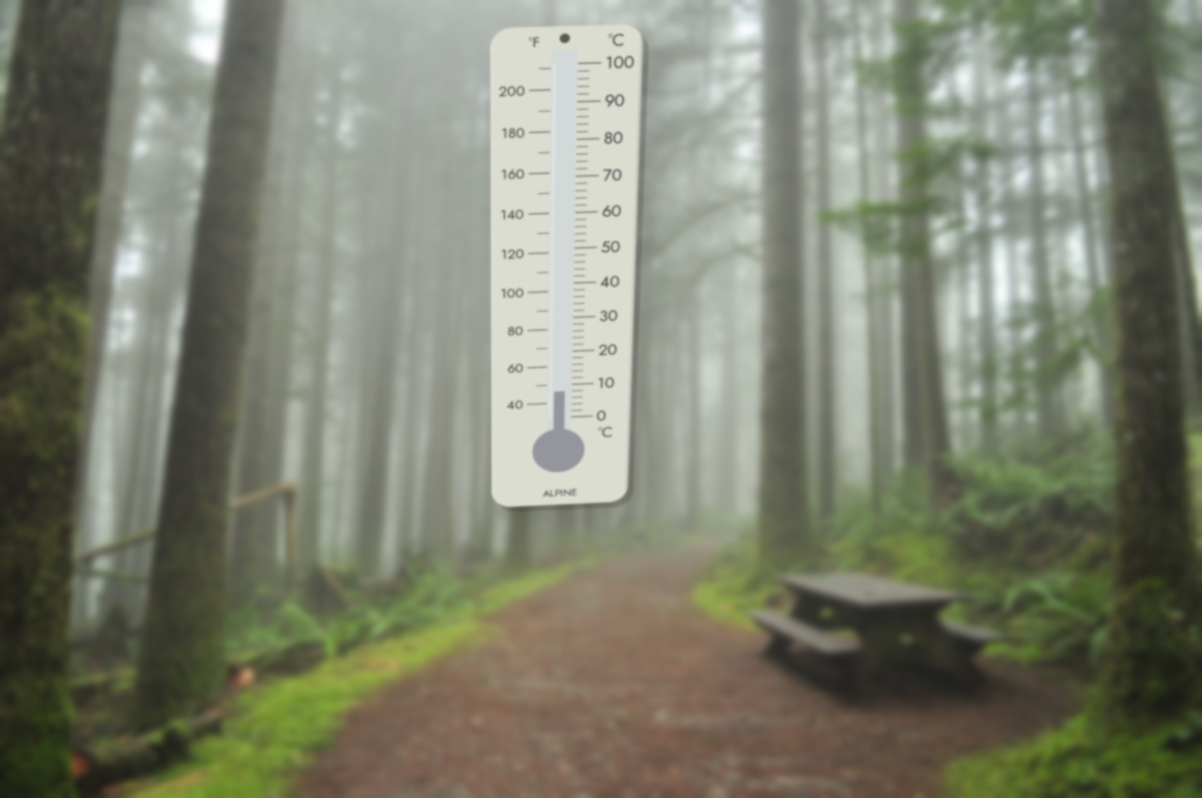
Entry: 8°C
